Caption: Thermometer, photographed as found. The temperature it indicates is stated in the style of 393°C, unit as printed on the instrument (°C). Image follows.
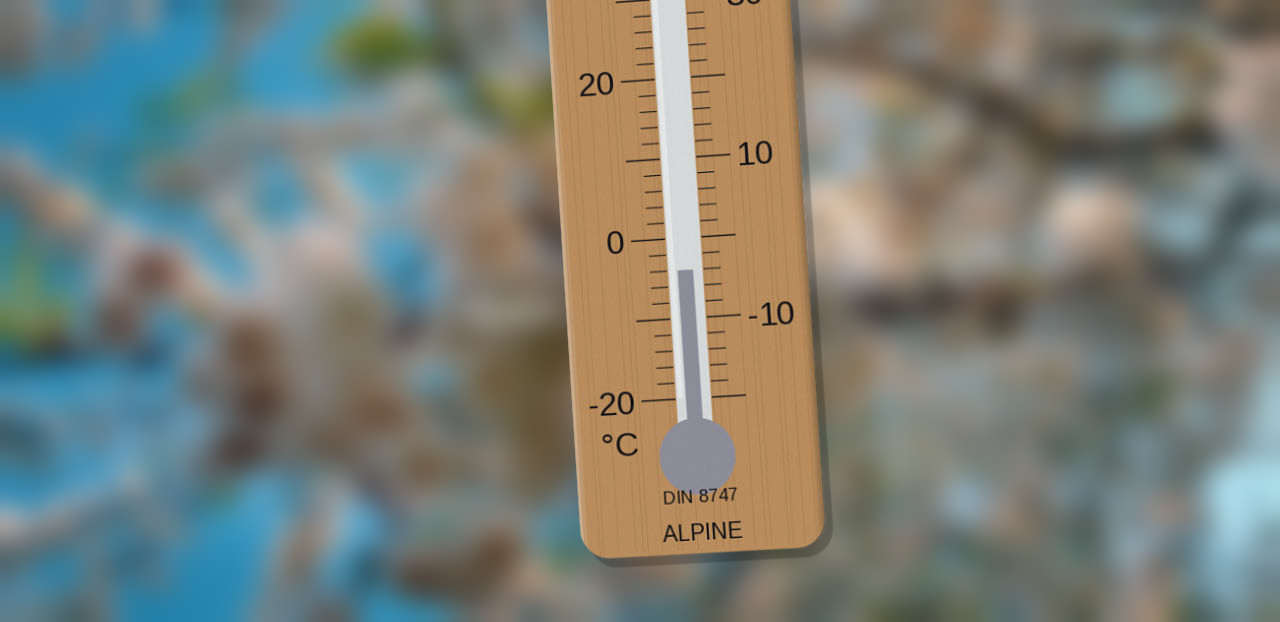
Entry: -4°C
